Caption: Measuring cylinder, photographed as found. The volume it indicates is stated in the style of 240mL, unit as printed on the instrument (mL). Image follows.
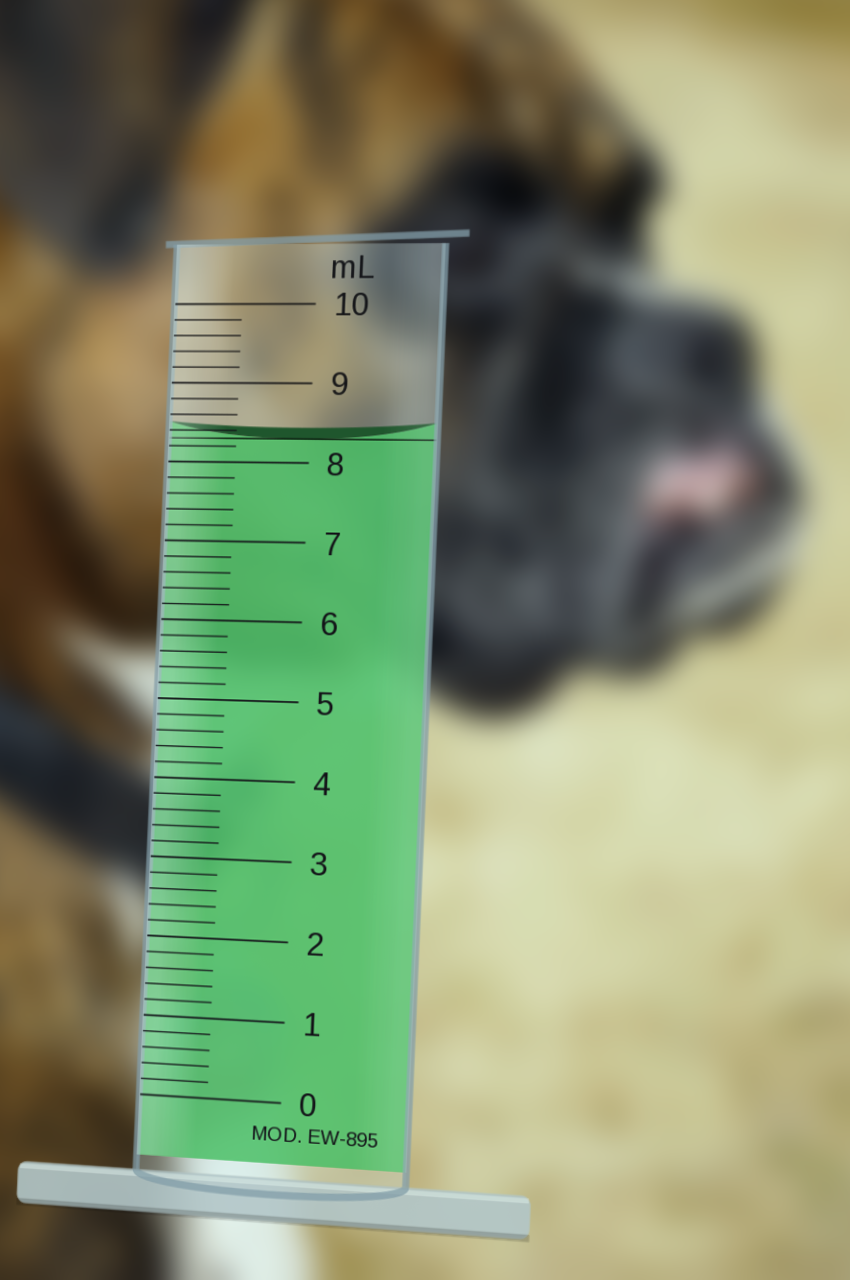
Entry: 8.3mL
